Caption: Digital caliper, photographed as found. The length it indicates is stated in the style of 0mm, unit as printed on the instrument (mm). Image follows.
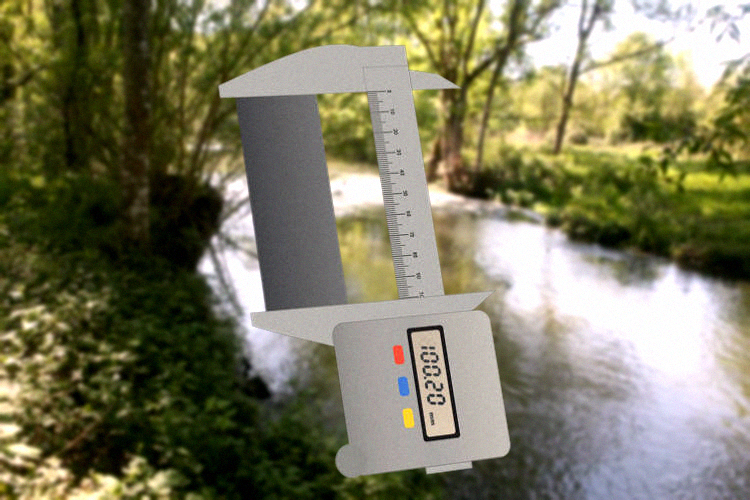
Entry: 100.20mm
